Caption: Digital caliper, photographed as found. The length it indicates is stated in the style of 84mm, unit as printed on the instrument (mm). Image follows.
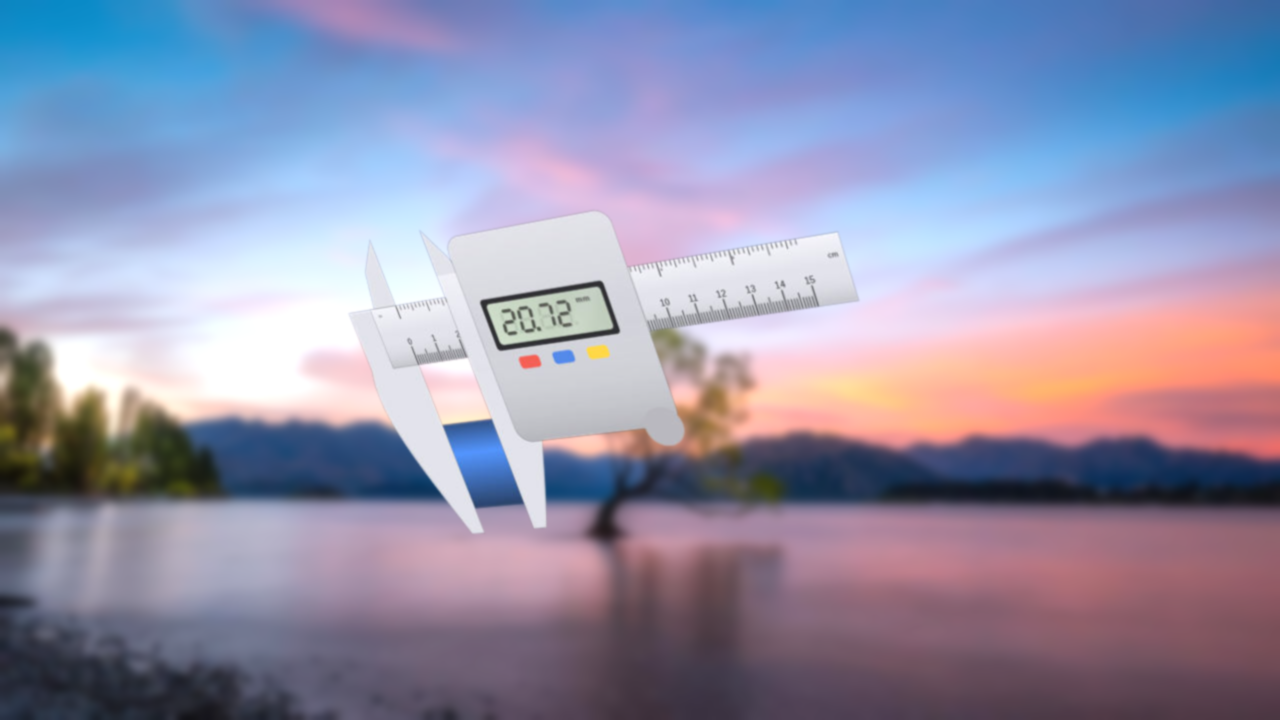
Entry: 20.72mm
